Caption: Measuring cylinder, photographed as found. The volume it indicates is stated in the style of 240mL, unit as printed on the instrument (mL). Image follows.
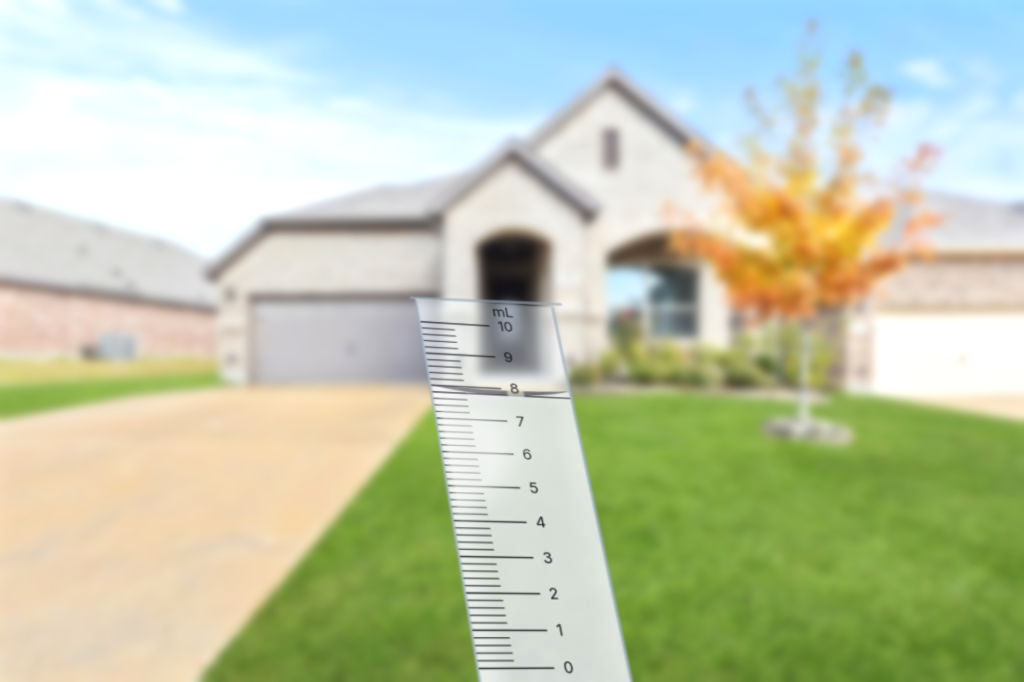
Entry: 7.8mL
